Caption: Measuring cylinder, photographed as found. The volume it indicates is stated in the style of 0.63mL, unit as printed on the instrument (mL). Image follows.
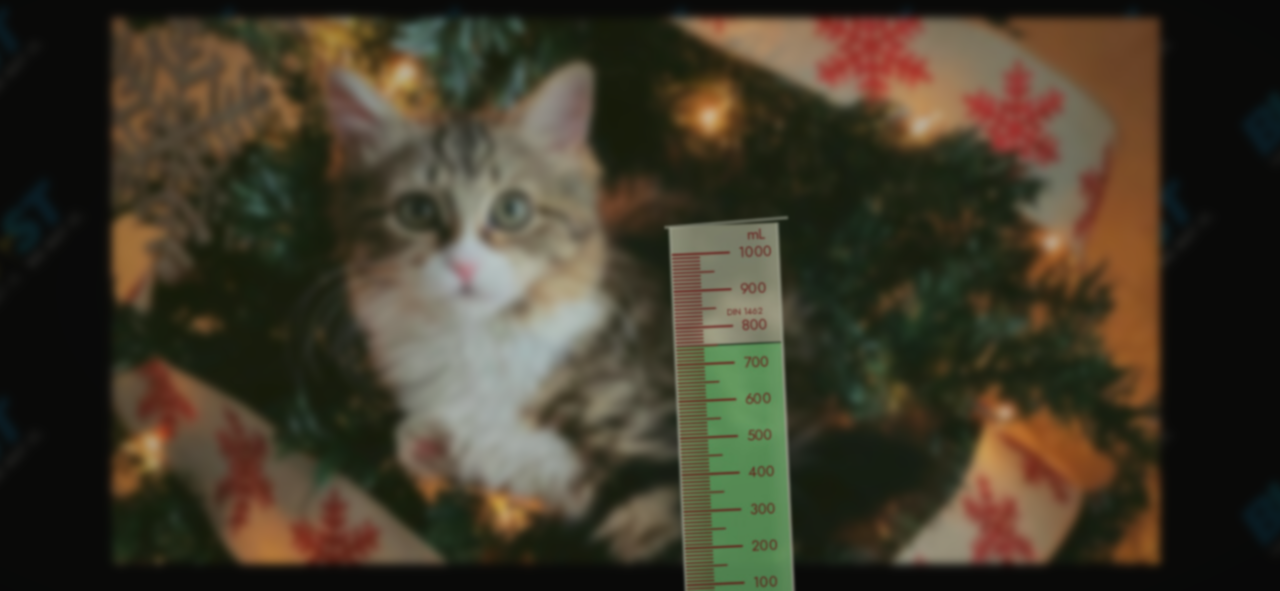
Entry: 750mL
